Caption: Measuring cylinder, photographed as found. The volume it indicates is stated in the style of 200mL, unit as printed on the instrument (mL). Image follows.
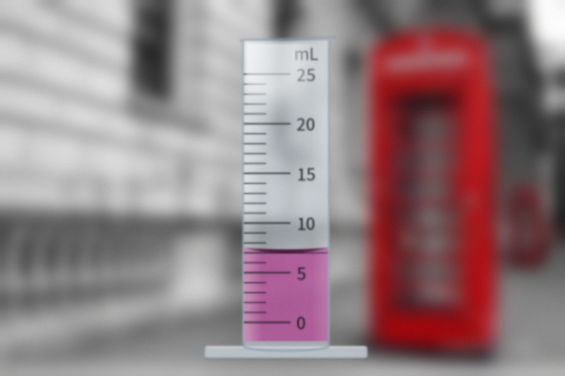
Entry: 7mL
